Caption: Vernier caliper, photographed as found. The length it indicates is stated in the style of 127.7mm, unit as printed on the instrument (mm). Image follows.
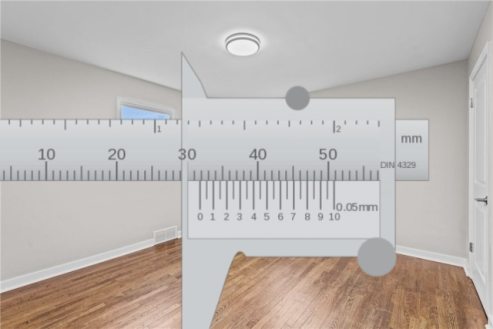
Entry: 31.8mm
